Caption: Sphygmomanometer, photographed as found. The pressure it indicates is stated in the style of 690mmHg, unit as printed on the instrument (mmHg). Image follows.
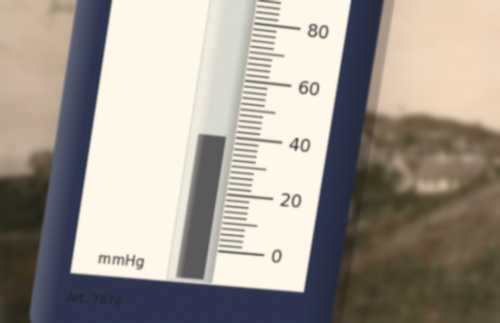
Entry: 40mmHg
